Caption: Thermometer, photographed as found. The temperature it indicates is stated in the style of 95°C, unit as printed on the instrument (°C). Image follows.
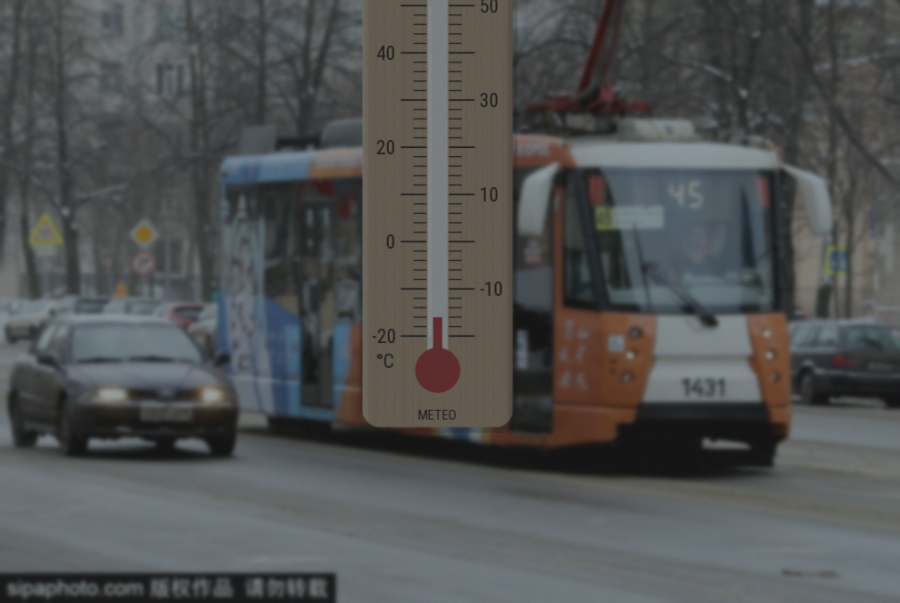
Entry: -16°C
